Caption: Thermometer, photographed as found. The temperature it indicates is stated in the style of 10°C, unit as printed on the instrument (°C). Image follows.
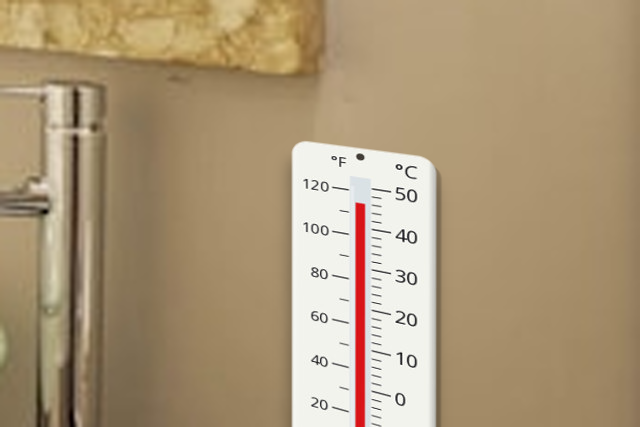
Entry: 46°C
